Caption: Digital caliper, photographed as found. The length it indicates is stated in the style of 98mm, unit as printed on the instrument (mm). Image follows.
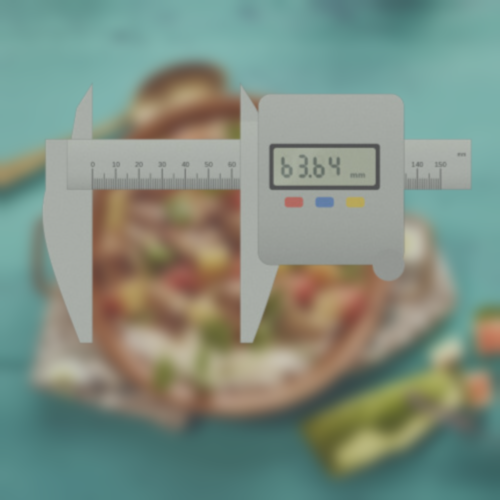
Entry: 63.64mm
